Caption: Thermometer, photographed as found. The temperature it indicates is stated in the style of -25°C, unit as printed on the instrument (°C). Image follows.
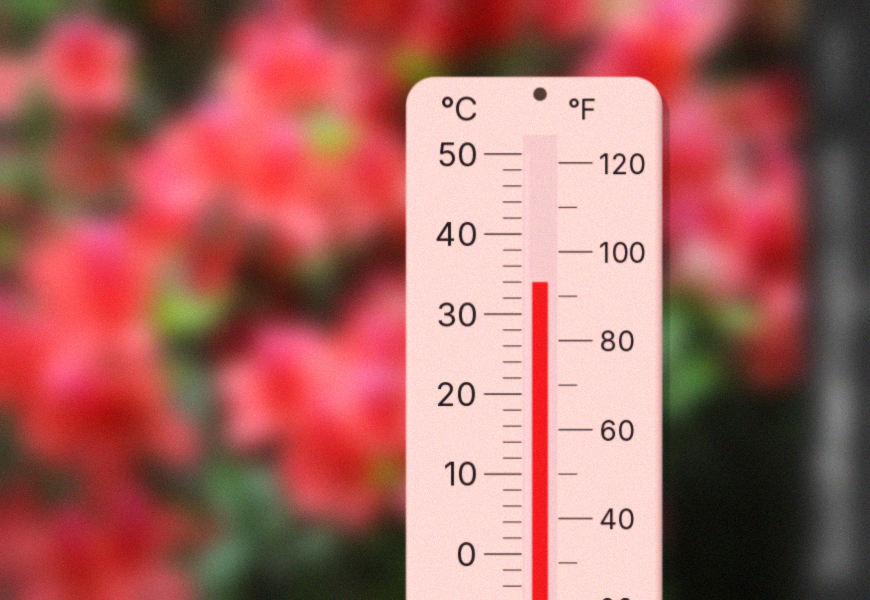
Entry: 34°C
